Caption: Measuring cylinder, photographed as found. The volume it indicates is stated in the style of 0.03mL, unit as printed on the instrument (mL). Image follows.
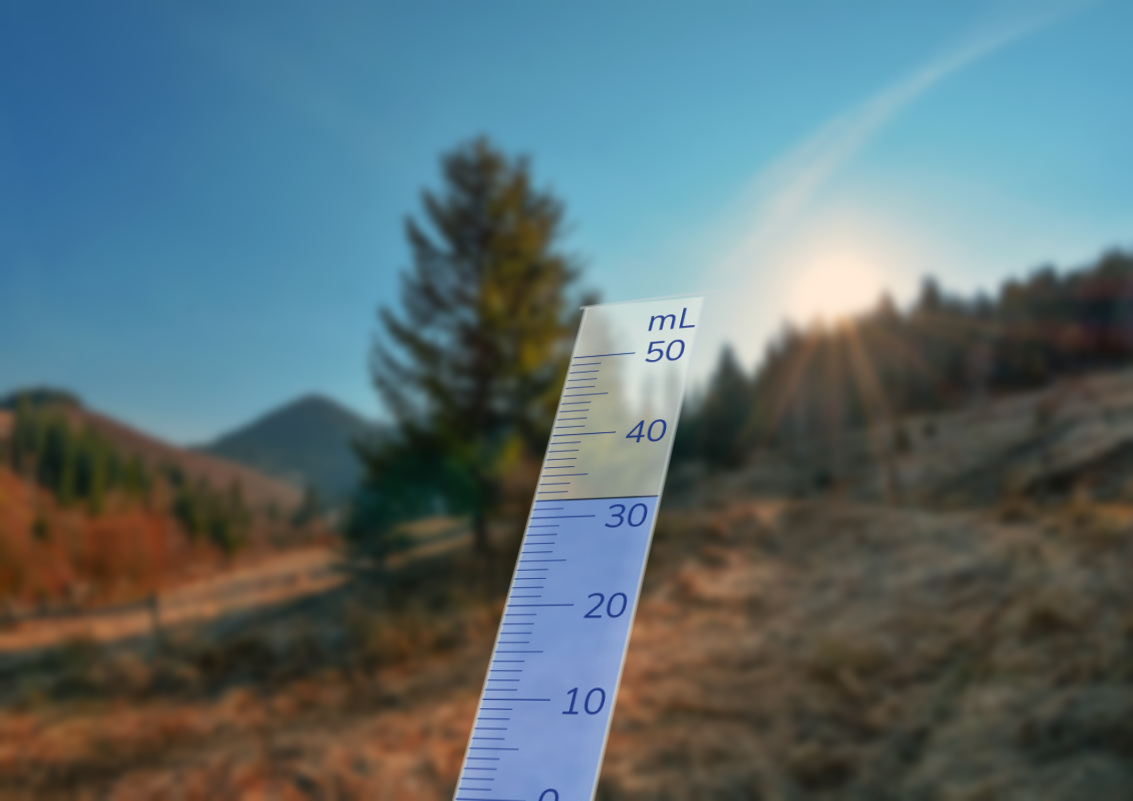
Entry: 32mL
